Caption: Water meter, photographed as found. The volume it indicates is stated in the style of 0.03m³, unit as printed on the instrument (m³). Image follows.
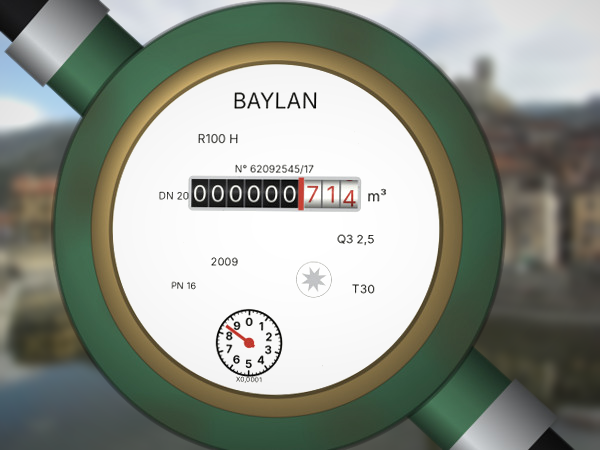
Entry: 0.7138m³
